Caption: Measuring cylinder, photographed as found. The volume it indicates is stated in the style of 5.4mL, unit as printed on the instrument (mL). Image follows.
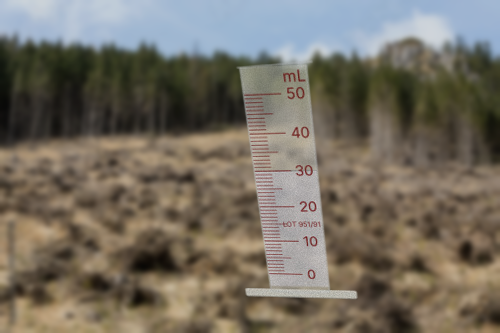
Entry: 30mL
